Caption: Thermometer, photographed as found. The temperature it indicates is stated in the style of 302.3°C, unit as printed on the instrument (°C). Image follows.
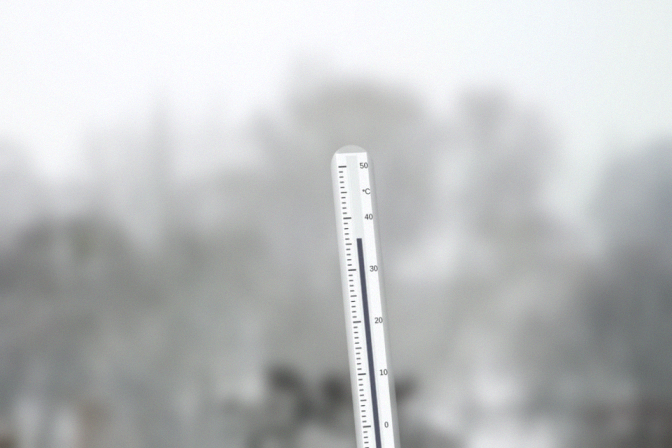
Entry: 36°C
